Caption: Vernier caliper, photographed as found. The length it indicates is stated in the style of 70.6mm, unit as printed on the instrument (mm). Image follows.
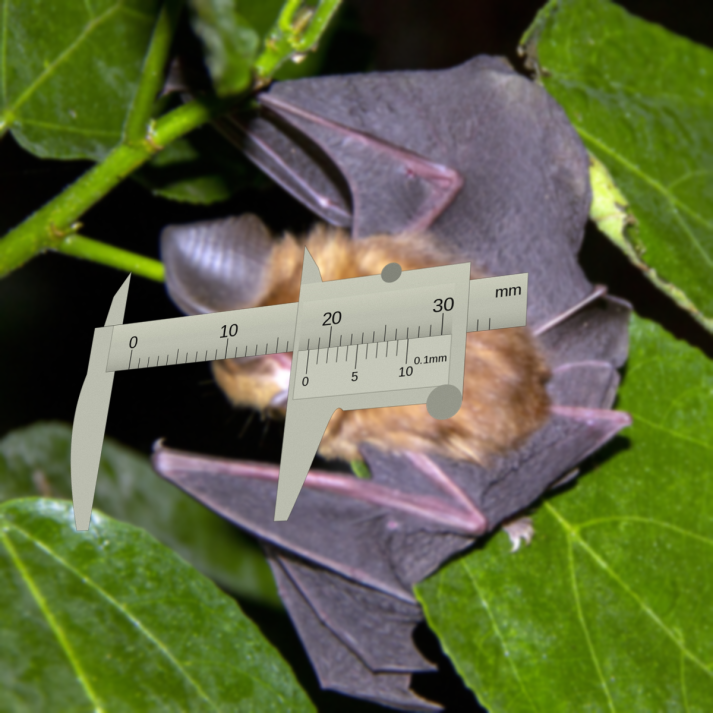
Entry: 18.1mm
